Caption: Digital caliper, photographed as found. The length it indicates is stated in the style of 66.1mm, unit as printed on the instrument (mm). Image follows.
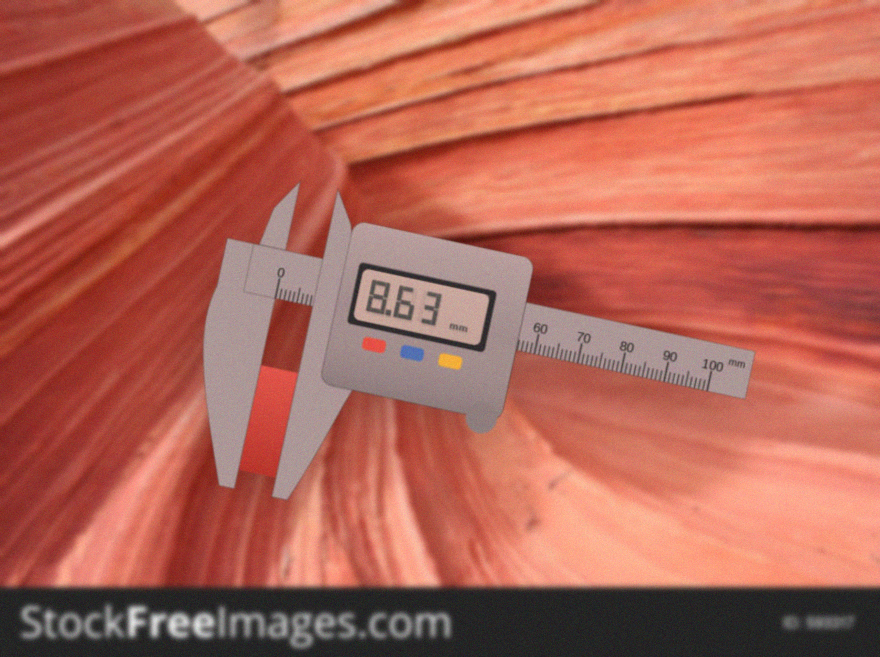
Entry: 8.63mm
